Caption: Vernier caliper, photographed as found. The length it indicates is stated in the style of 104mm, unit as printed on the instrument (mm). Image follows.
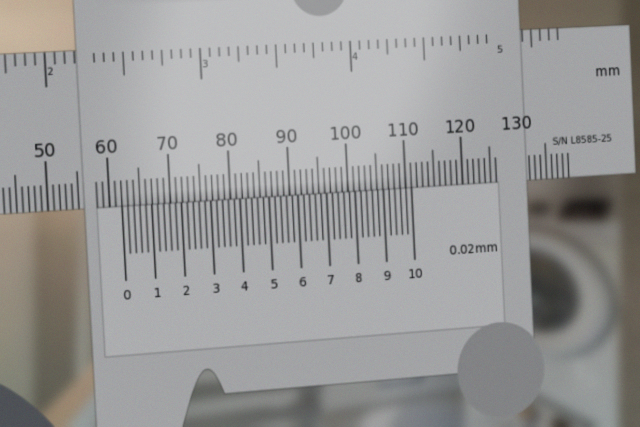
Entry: 62.0mm
